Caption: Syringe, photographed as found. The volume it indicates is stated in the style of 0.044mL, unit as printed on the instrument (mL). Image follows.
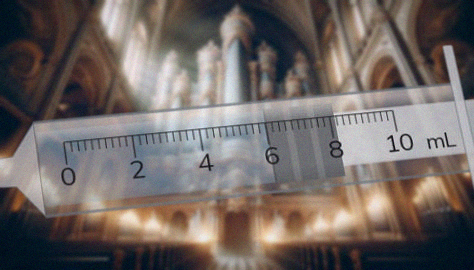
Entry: 6mL
